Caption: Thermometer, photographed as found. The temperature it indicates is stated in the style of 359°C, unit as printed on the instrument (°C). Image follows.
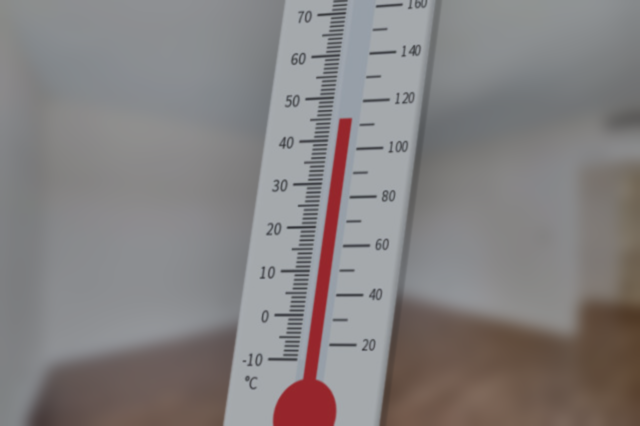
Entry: 45°C
